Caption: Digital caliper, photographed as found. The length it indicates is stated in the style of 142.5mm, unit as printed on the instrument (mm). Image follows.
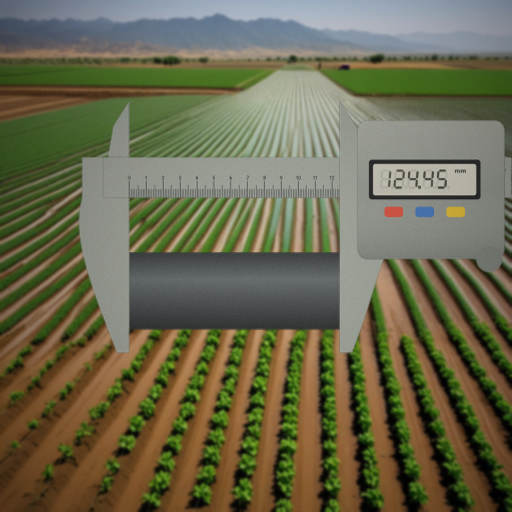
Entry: 124.45mm
